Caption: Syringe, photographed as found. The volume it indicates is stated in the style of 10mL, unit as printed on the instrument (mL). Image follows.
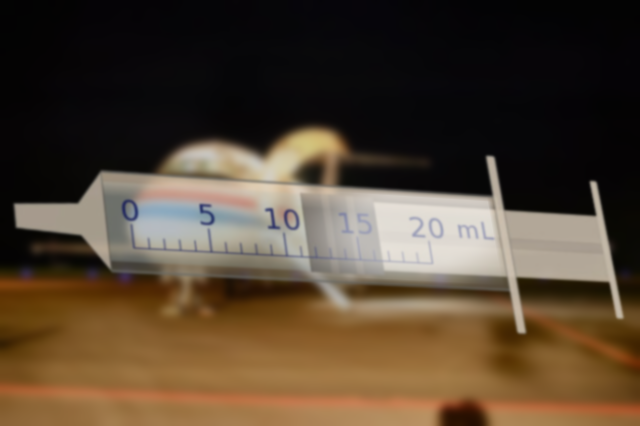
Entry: 11.5mL
